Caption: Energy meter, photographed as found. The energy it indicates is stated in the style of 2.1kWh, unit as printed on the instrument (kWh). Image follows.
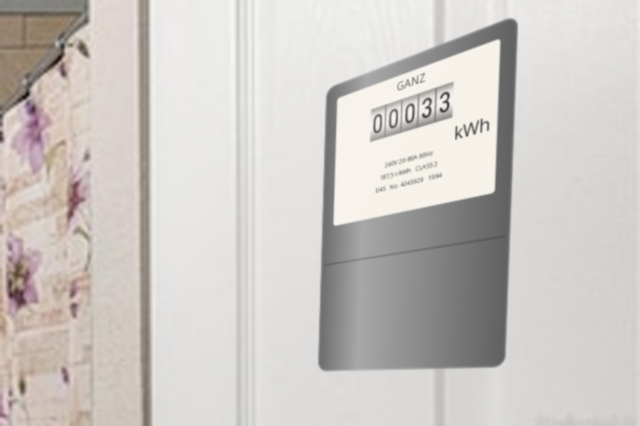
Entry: 33kWh
